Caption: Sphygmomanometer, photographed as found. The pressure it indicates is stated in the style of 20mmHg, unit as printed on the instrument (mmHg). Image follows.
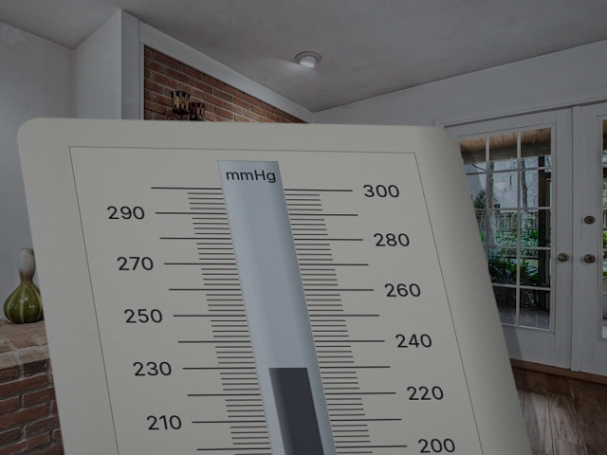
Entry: 230mmHg
